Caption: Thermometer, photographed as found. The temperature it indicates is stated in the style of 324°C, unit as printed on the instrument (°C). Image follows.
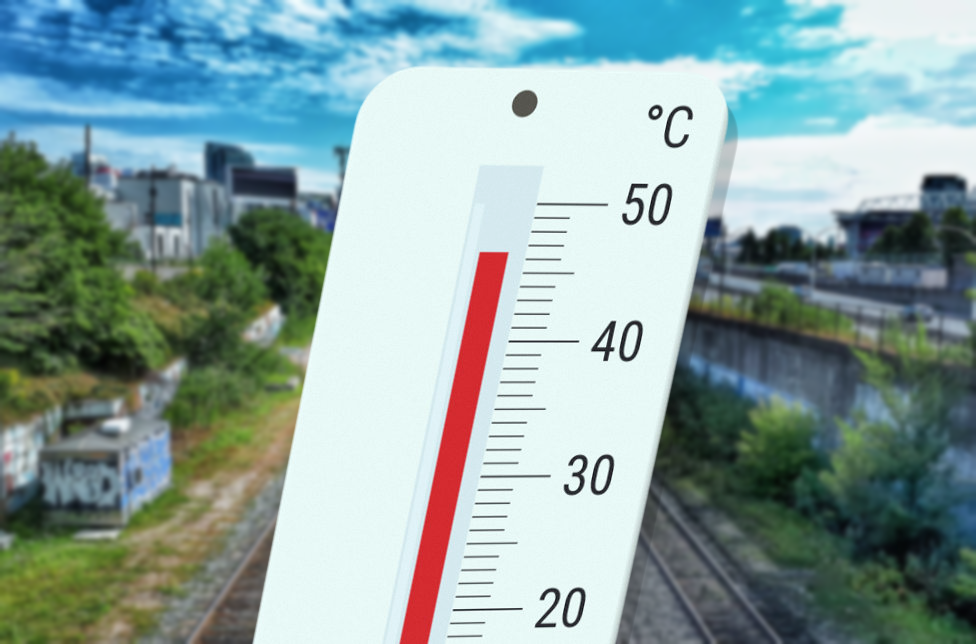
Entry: 46.5°C
